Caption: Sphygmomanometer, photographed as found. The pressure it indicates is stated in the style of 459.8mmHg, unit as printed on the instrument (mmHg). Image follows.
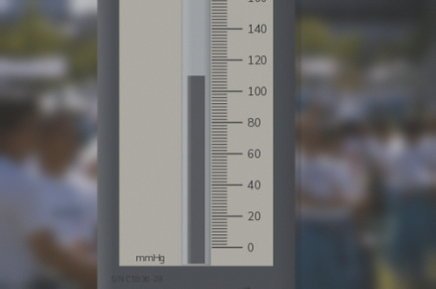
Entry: 110mmHg
